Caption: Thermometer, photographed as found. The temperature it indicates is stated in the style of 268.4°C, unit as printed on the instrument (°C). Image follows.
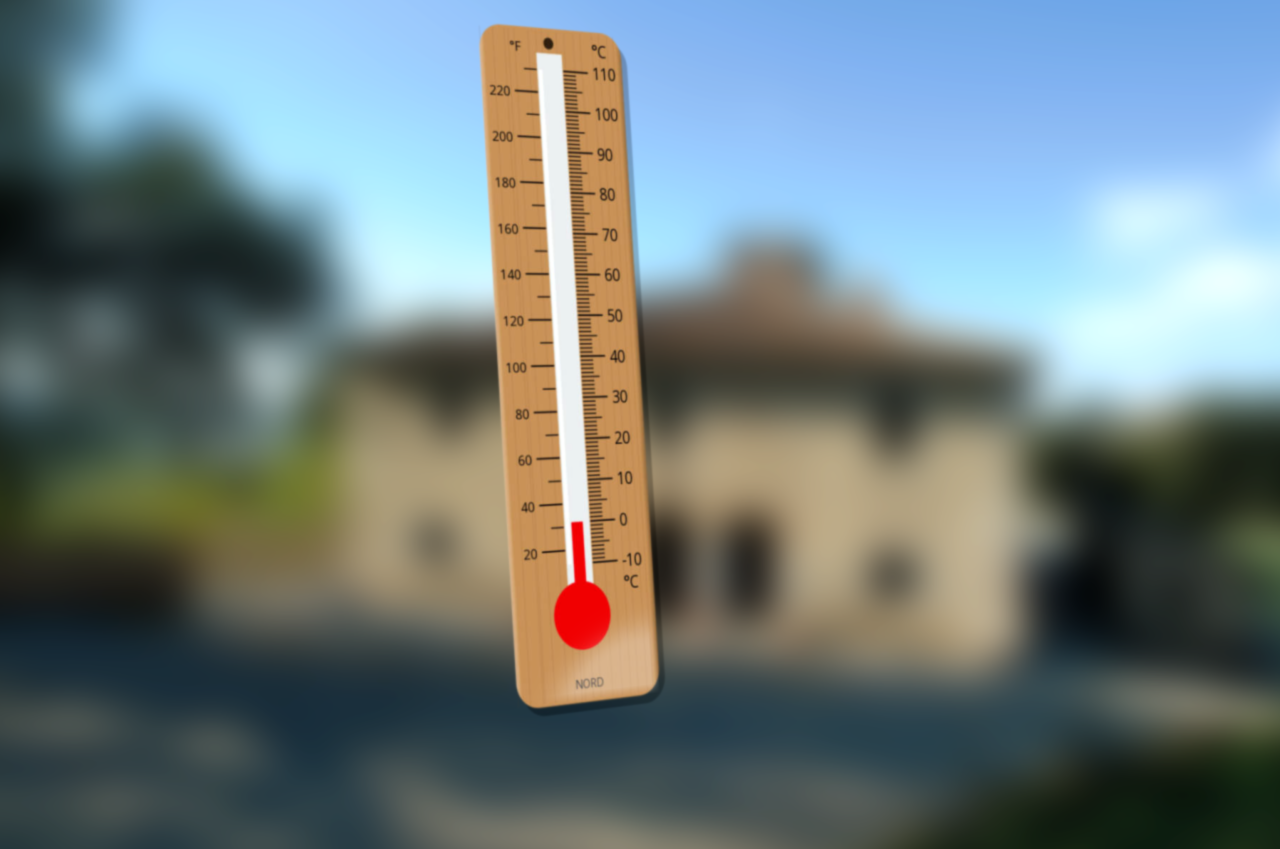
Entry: 0°C
